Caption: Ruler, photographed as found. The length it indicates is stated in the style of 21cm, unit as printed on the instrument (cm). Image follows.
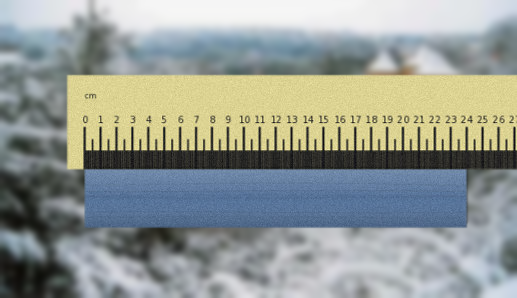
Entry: 24cm
